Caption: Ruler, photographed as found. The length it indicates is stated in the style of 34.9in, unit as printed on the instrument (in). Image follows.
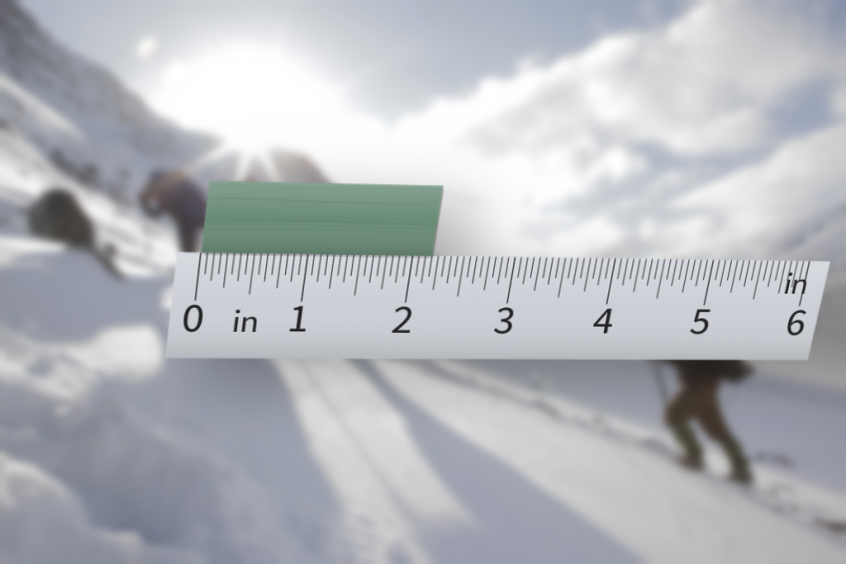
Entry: 2.1875in
